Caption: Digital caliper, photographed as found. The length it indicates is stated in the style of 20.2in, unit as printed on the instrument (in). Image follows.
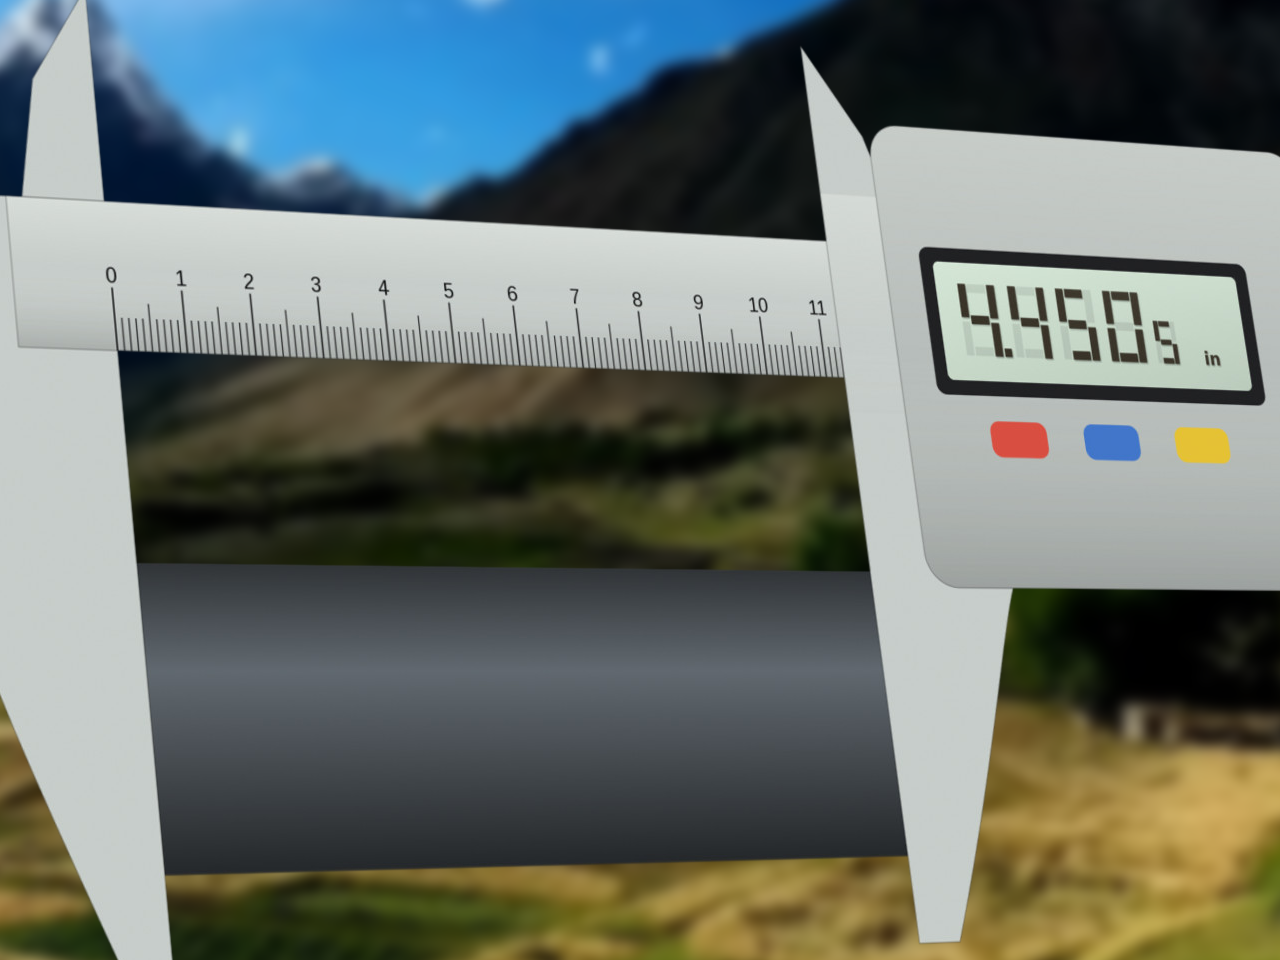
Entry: 4.4505in
